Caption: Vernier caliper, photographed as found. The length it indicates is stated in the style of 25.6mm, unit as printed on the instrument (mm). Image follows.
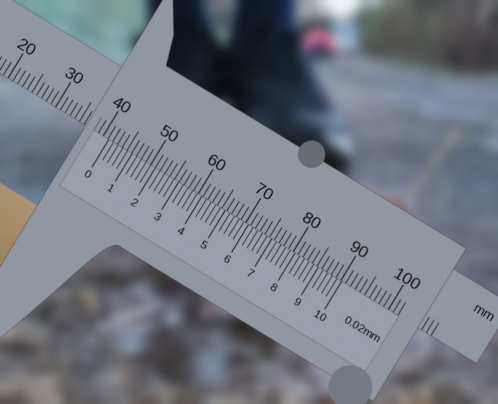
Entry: 41.2mm
